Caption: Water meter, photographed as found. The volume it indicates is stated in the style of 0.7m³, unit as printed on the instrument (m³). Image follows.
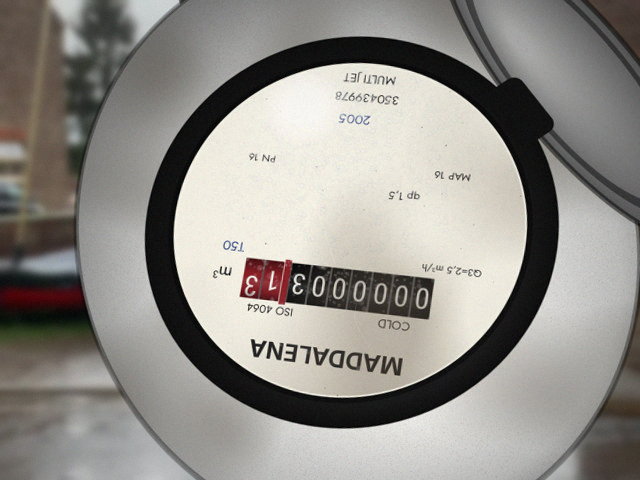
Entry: 3.13m³
